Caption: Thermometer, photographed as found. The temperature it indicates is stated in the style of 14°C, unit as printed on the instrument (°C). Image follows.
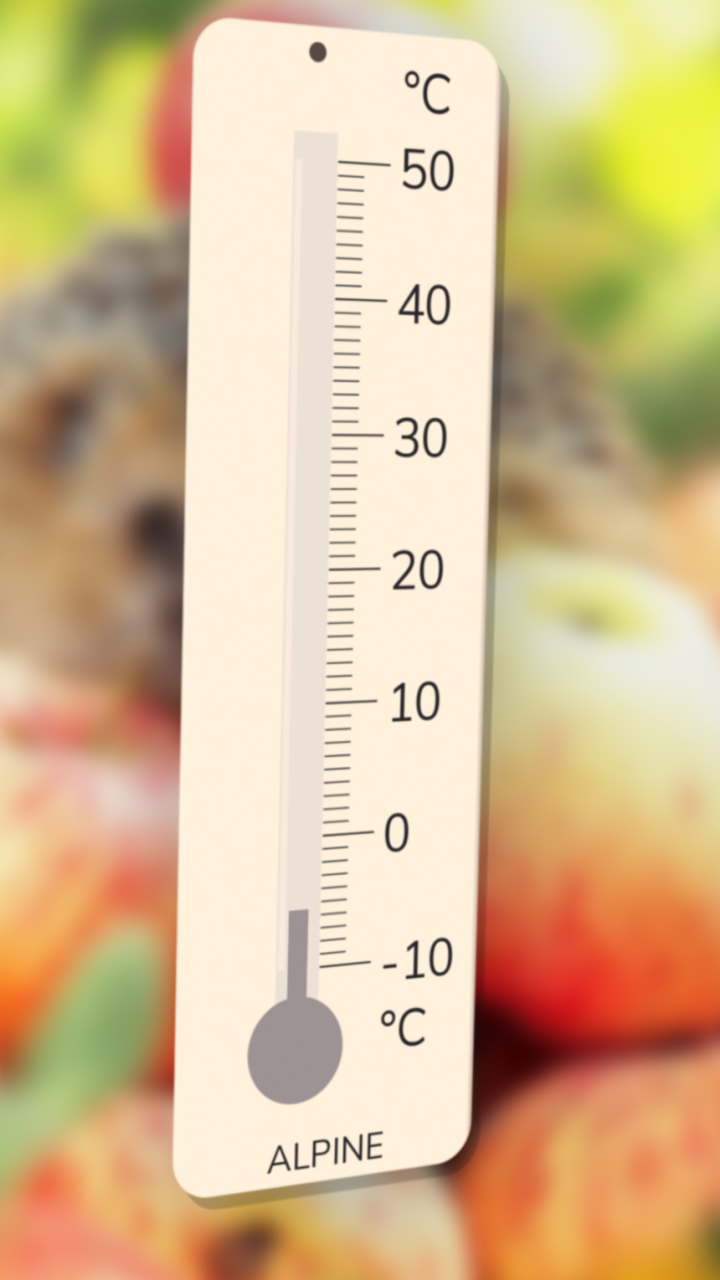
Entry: -5.5°C
